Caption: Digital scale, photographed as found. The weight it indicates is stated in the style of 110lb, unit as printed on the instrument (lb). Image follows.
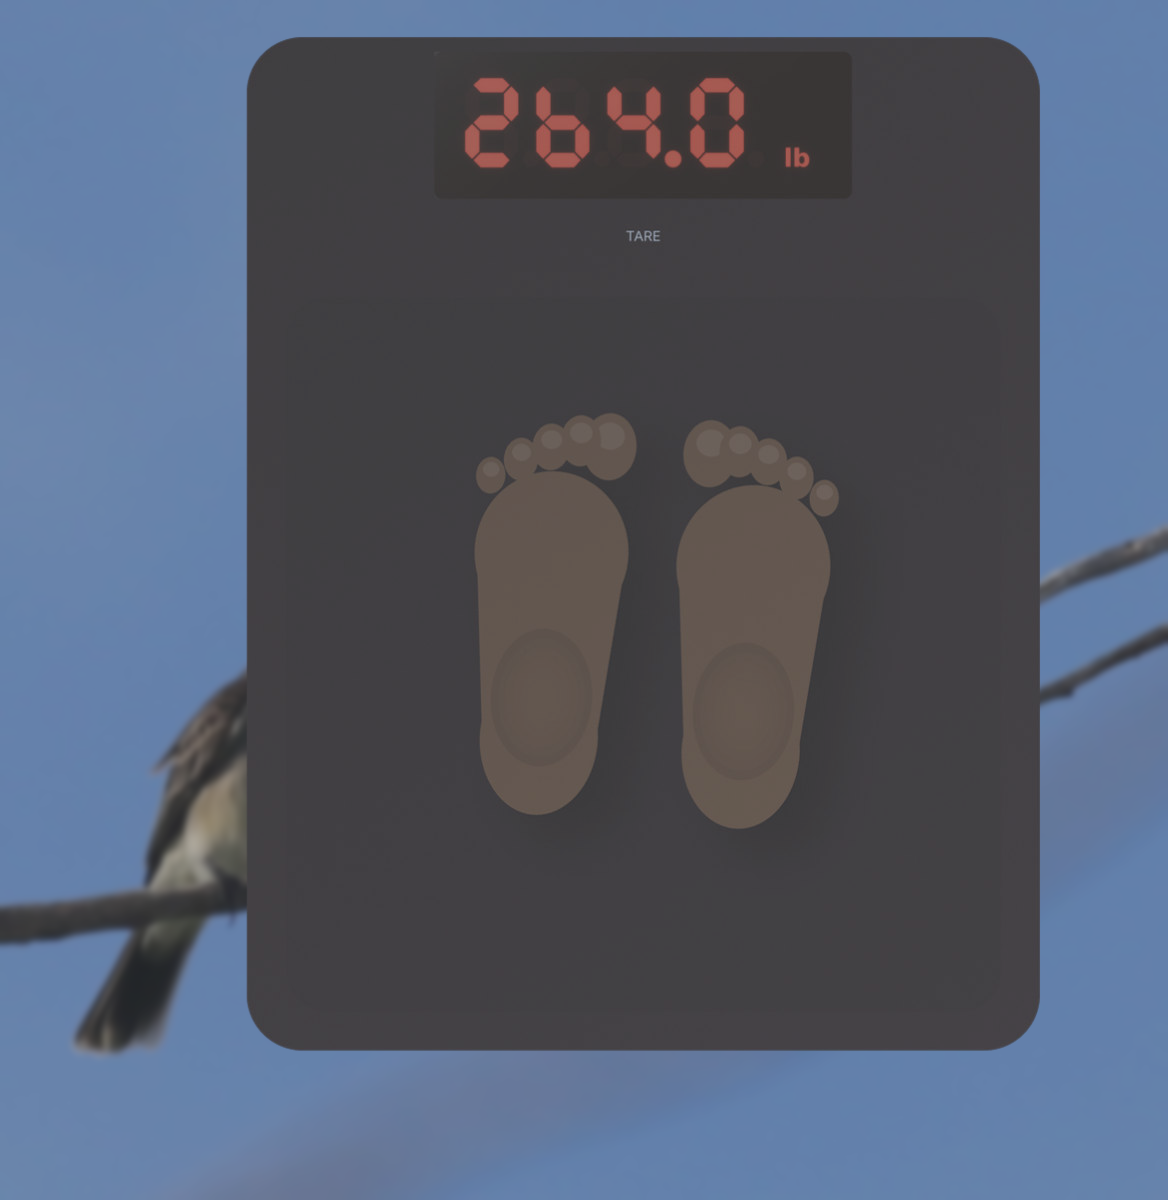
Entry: 264.0lb
